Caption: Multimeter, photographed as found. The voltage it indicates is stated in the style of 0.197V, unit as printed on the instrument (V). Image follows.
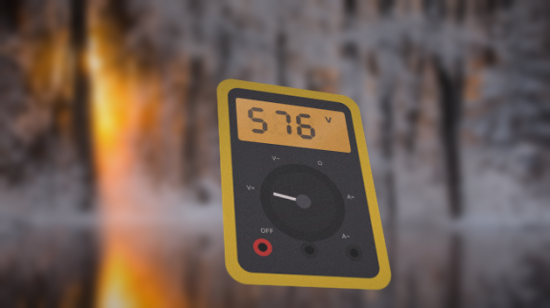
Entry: 576V
